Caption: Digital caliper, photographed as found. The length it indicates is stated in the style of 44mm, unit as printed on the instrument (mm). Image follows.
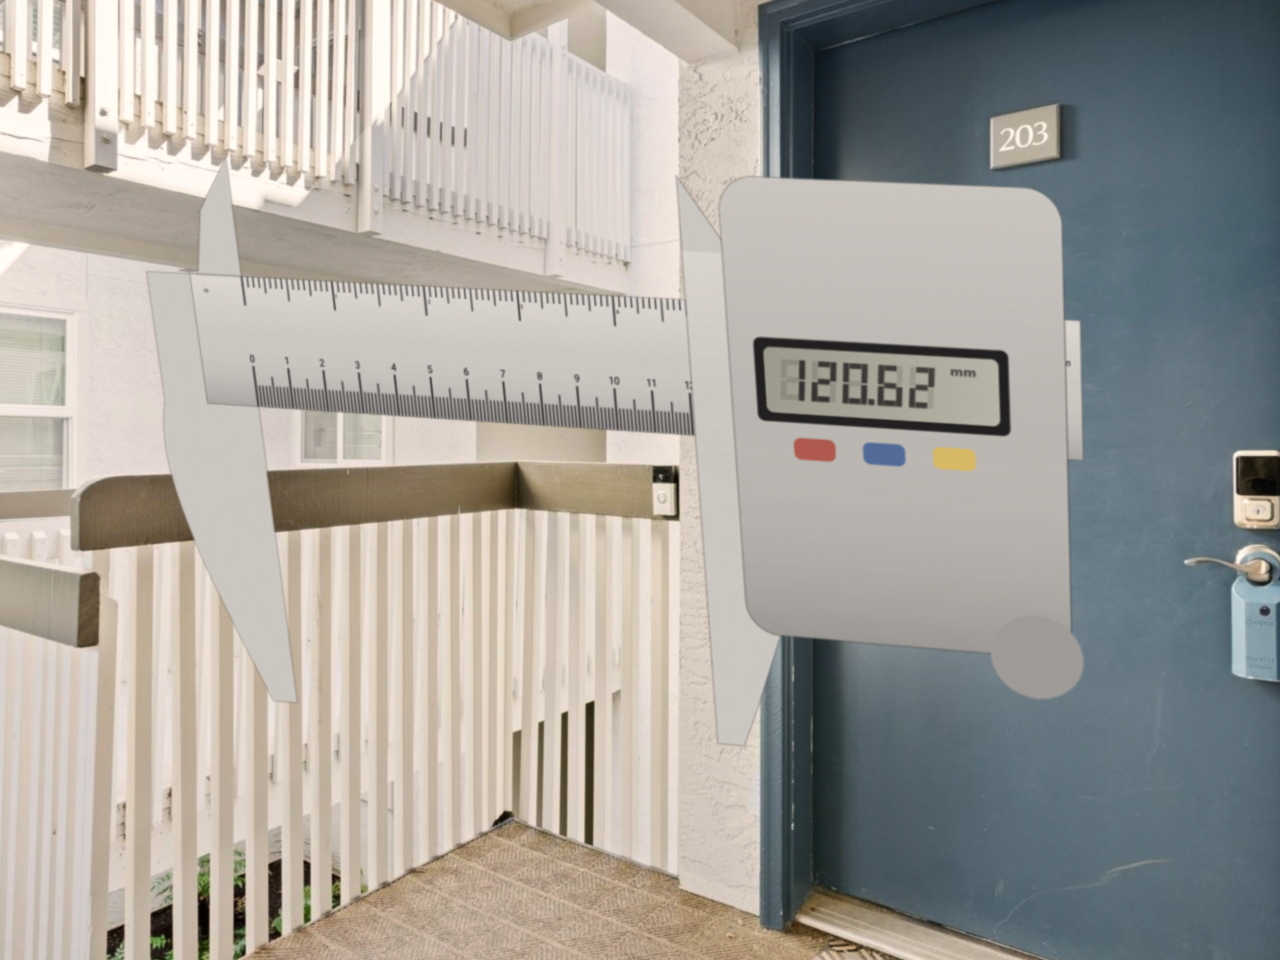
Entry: 120.62mm
